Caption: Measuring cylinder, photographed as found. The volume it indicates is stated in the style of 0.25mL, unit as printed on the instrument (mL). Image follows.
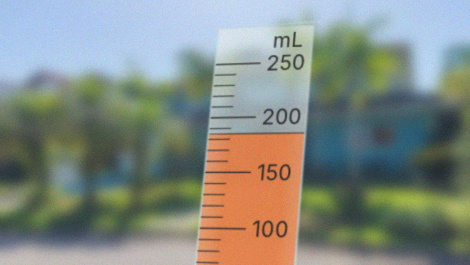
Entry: 185mL
